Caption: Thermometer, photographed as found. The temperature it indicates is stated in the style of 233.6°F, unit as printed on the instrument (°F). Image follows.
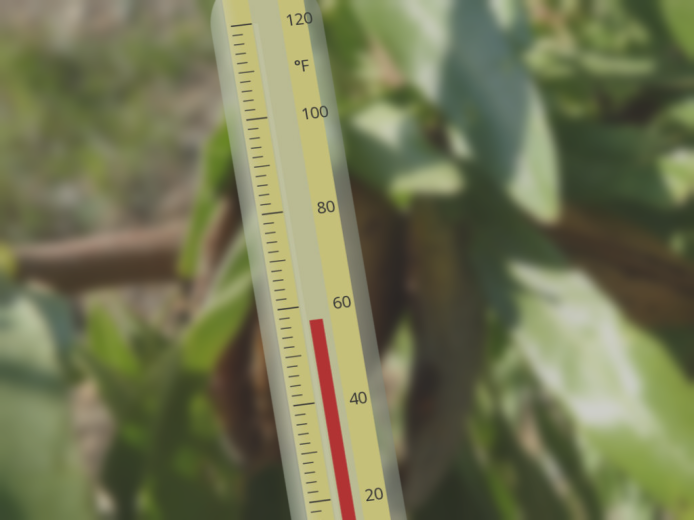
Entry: 57°F
